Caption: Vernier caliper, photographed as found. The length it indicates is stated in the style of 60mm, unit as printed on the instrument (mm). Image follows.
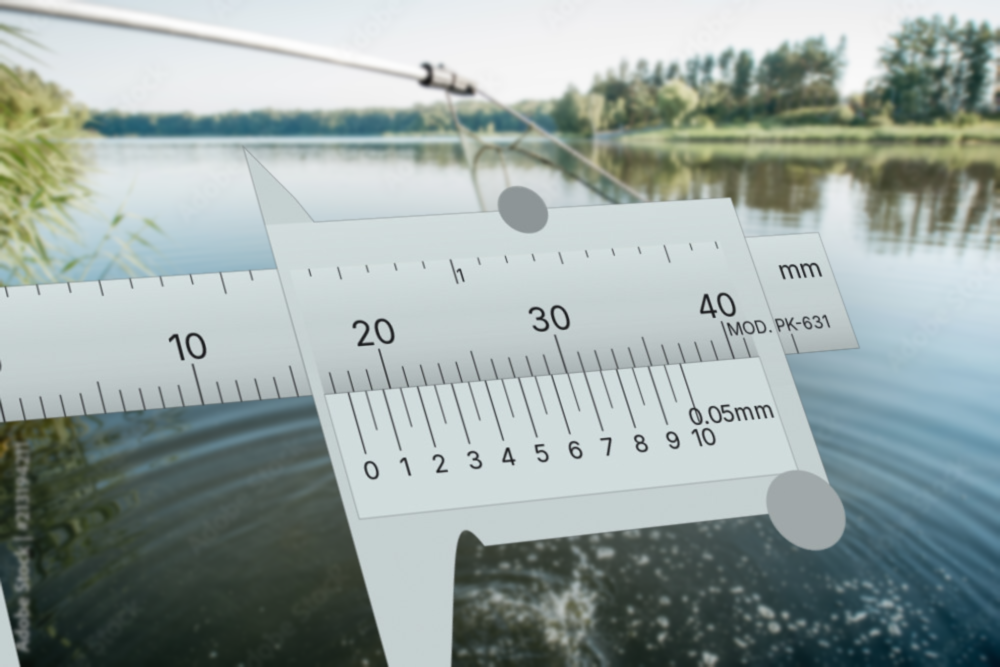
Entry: 17.7mm
